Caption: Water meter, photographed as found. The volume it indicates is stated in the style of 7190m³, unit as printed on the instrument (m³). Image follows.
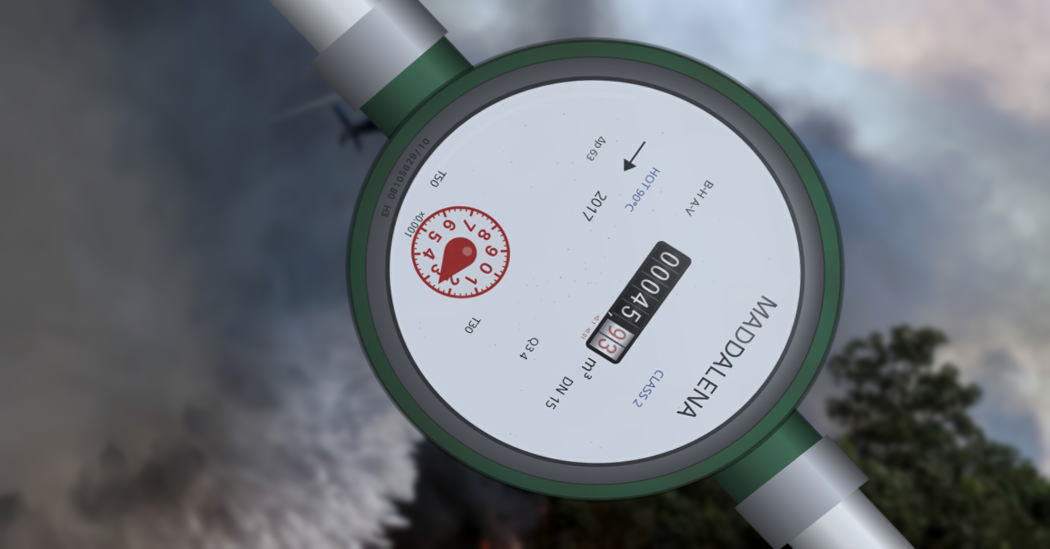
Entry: 45.932m³
